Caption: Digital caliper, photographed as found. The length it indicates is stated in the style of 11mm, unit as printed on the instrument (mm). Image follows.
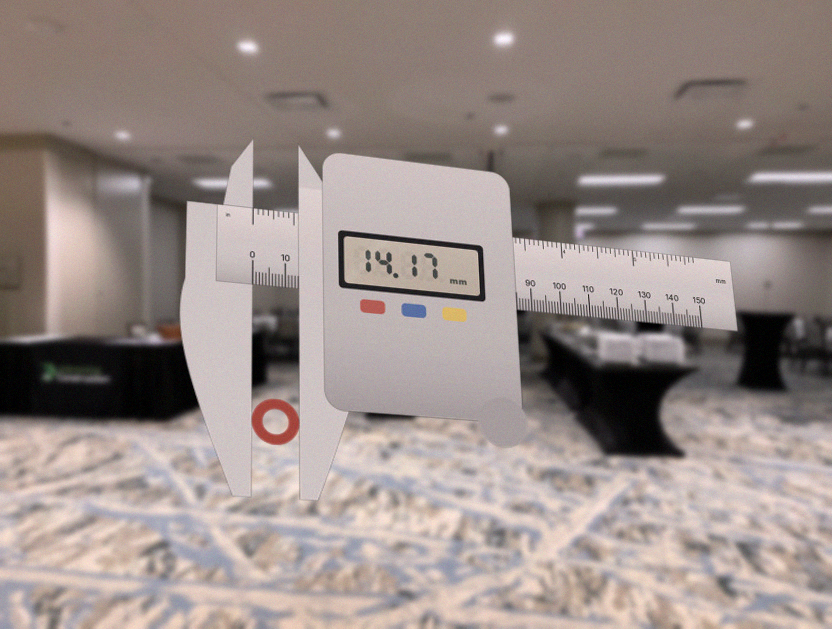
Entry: 14.17mm
